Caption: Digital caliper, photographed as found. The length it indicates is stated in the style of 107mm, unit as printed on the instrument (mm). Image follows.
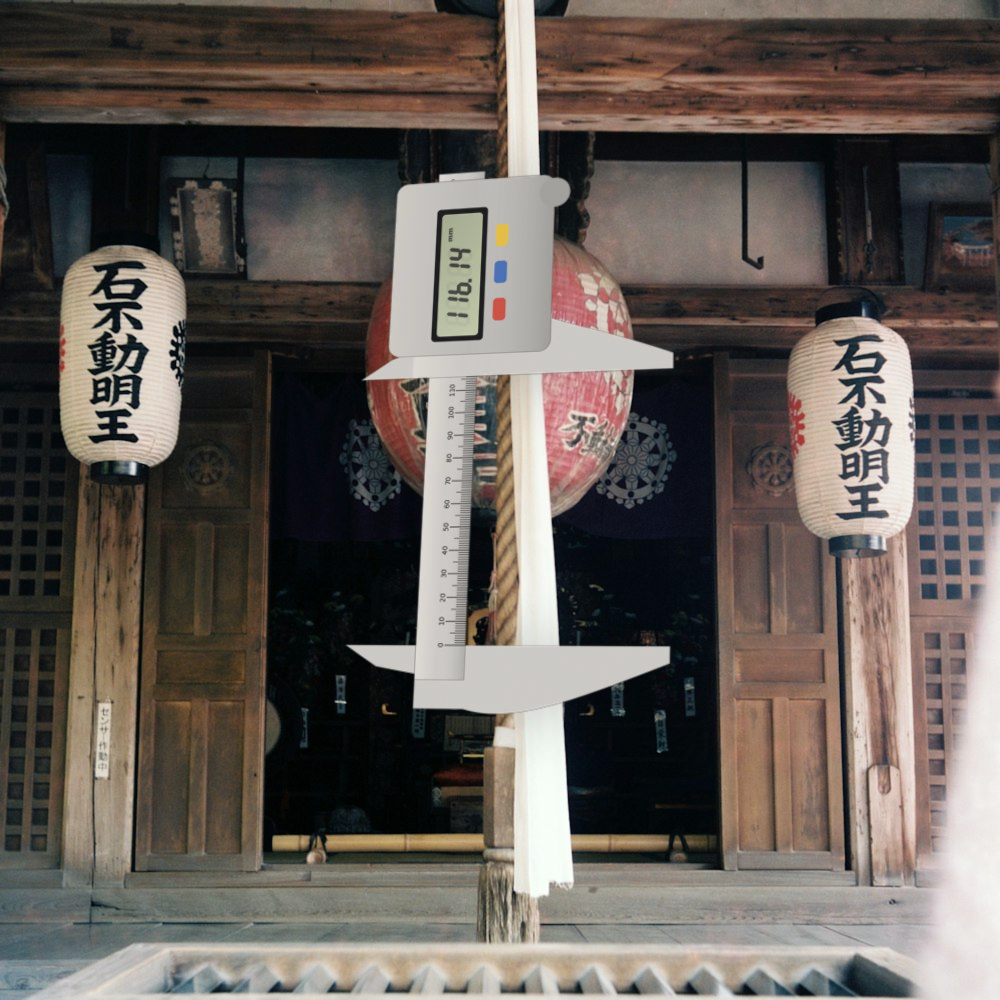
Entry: 116.14mm
